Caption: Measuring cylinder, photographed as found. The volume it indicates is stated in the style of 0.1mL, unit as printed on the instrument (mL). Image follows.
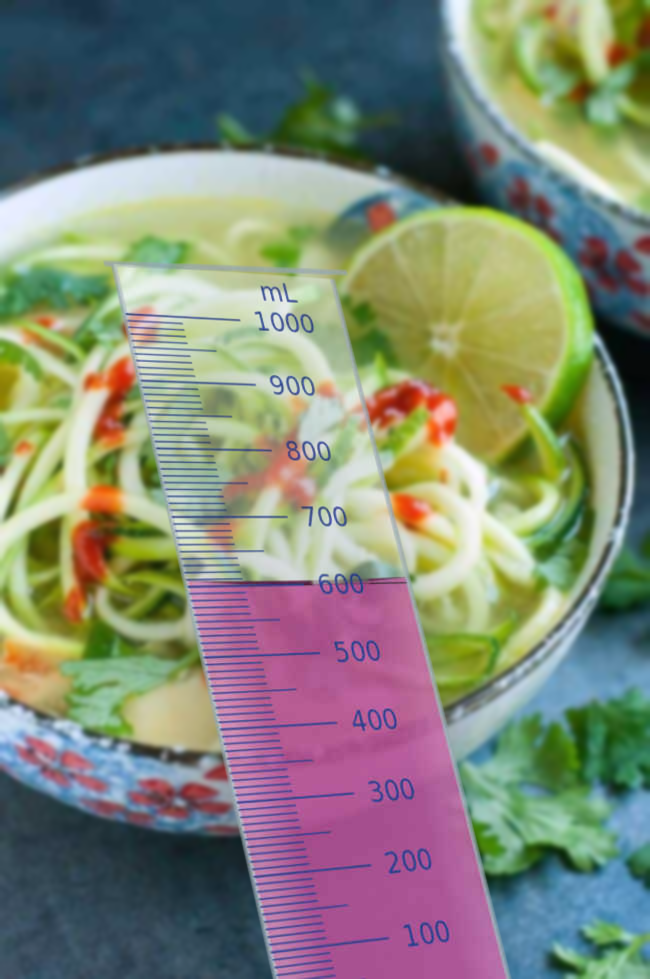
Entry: 600mL
